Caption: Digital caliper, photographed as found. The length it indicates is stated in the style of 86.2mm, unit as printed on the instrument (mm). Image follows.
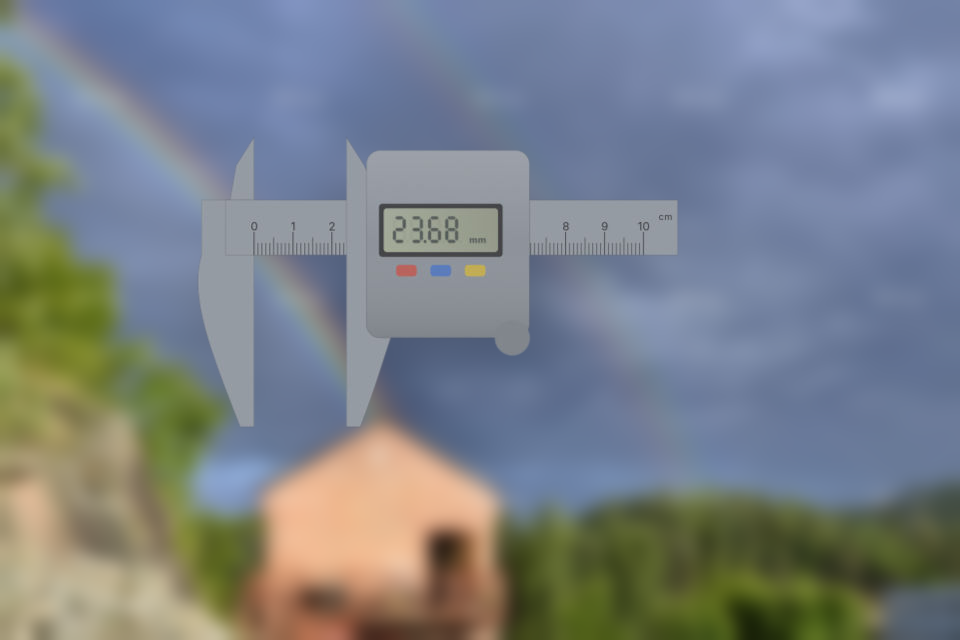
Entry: 23.68mm
